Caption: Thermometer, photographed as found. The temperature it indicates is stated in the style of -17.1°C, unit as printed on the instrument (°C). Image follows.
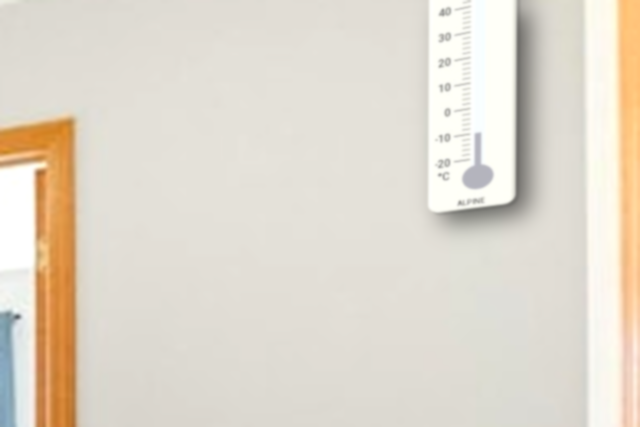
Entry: -10°C
